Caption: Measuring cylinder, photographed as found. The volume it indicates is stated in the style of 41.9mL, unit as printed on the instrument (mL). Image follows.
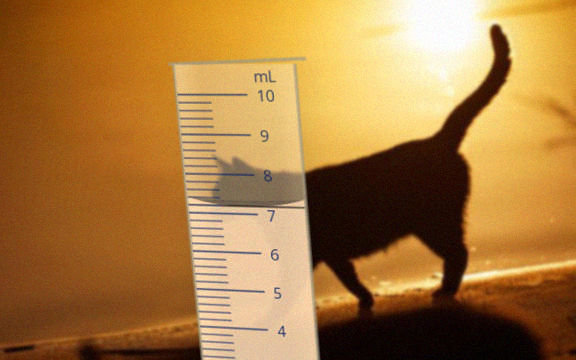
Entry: 7.2mL
